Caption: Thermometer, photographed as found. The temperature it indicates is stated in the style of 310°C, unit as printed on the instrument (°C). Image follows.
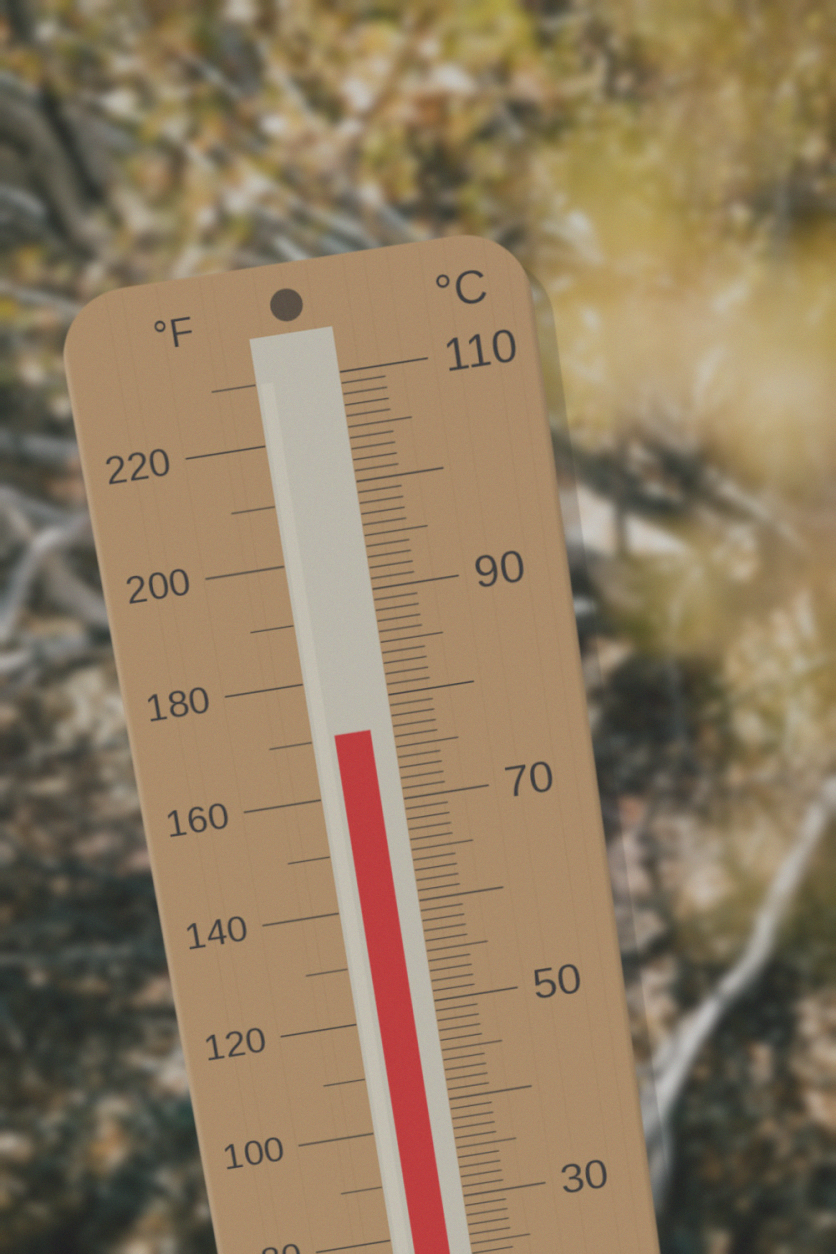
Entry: 77°C
